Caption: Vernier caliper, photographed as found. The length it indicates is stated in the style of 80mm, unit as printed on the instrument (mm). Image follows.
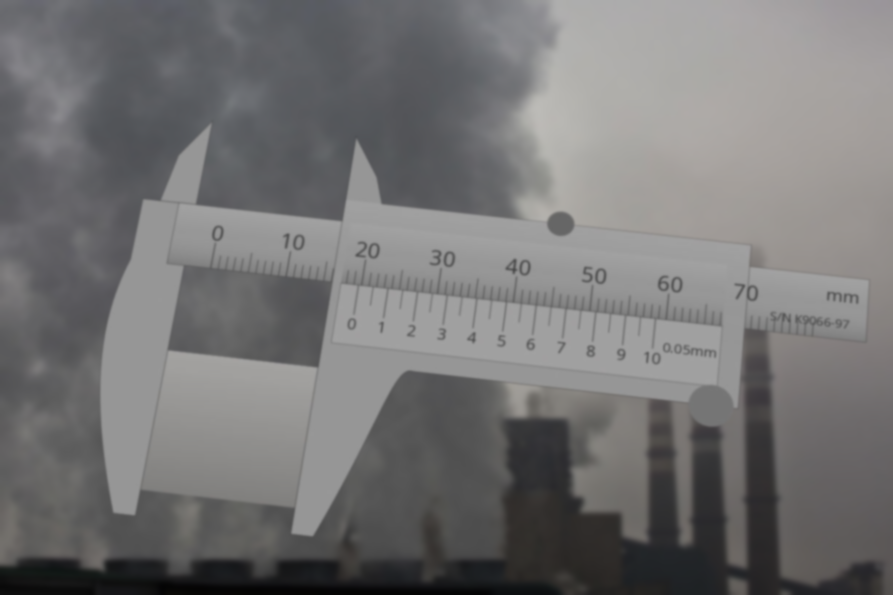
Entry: 19.6mm
